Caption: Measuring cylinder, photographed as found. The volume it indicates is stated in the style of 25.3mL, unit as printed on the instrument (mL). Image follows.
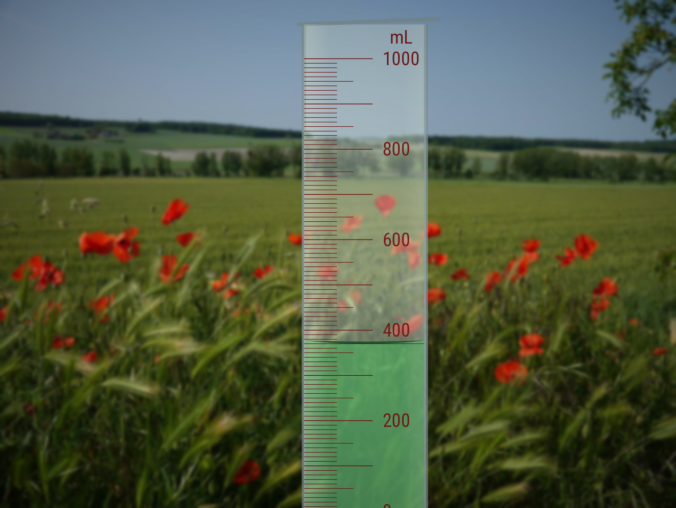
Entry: 370mL
